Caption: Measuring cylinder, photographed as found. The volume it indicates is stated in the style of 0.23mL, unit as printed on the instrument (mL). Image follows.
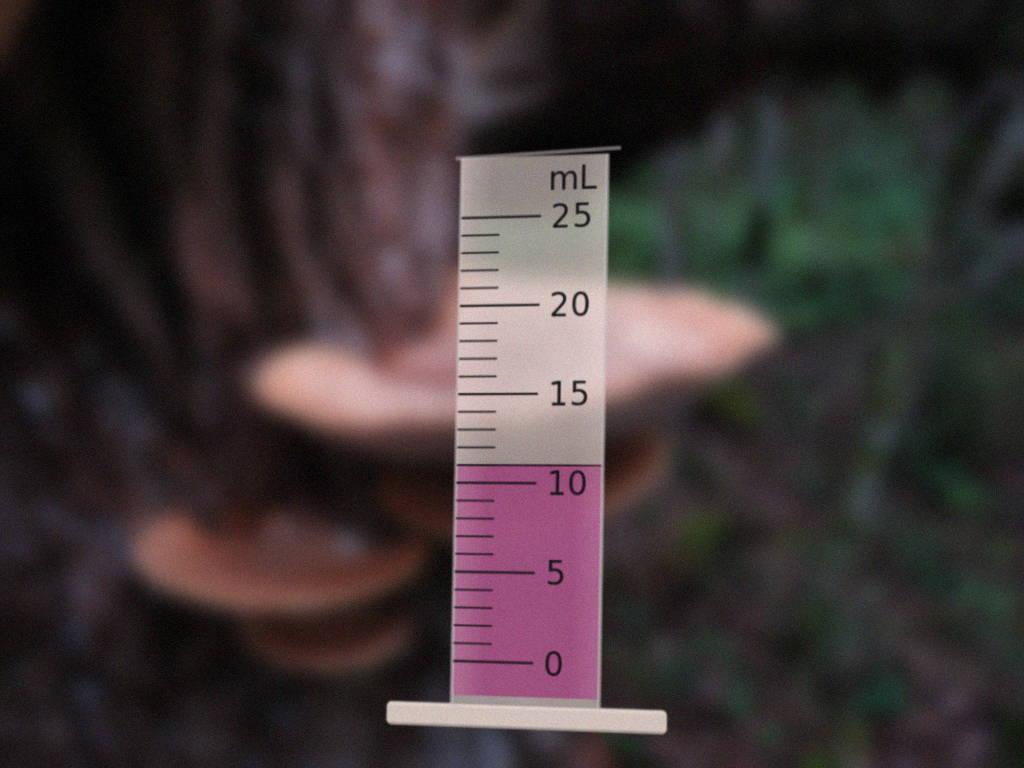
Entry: 11mL
